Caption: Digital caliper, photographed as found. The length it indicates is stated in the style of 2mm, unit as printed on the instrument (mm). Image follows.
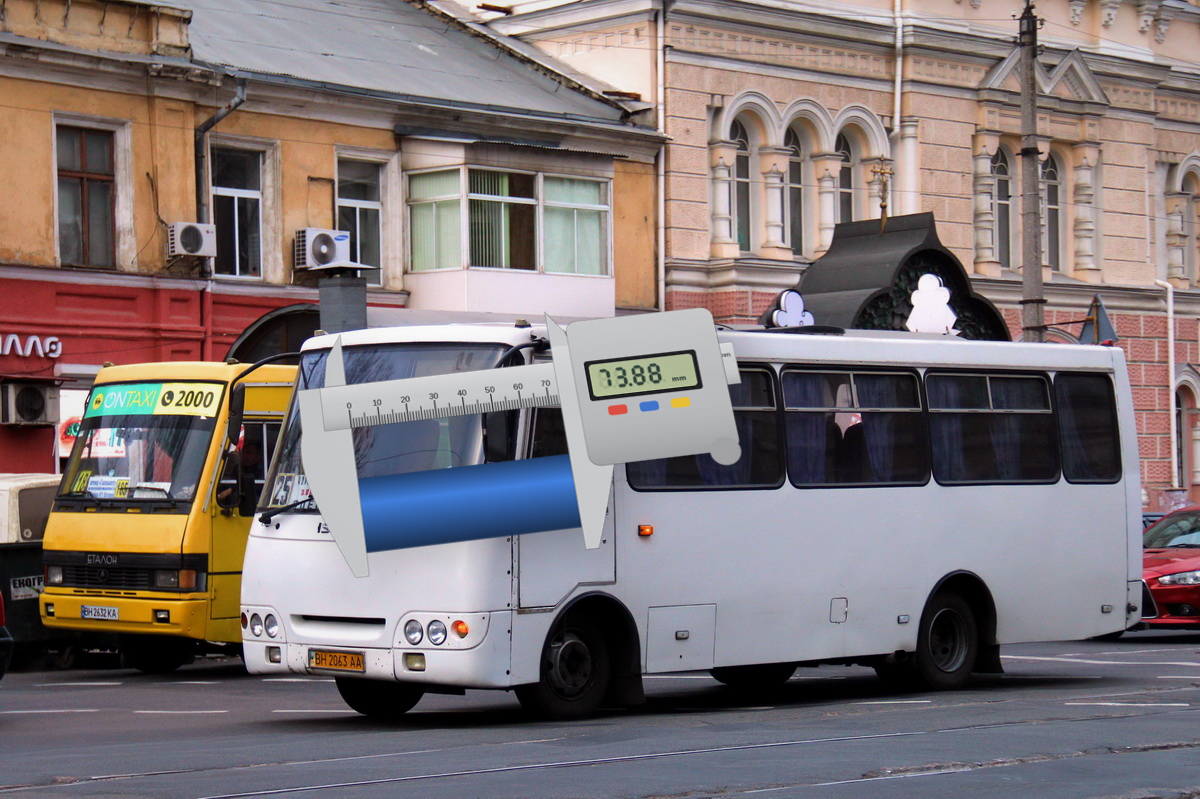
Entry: 73.88mm
